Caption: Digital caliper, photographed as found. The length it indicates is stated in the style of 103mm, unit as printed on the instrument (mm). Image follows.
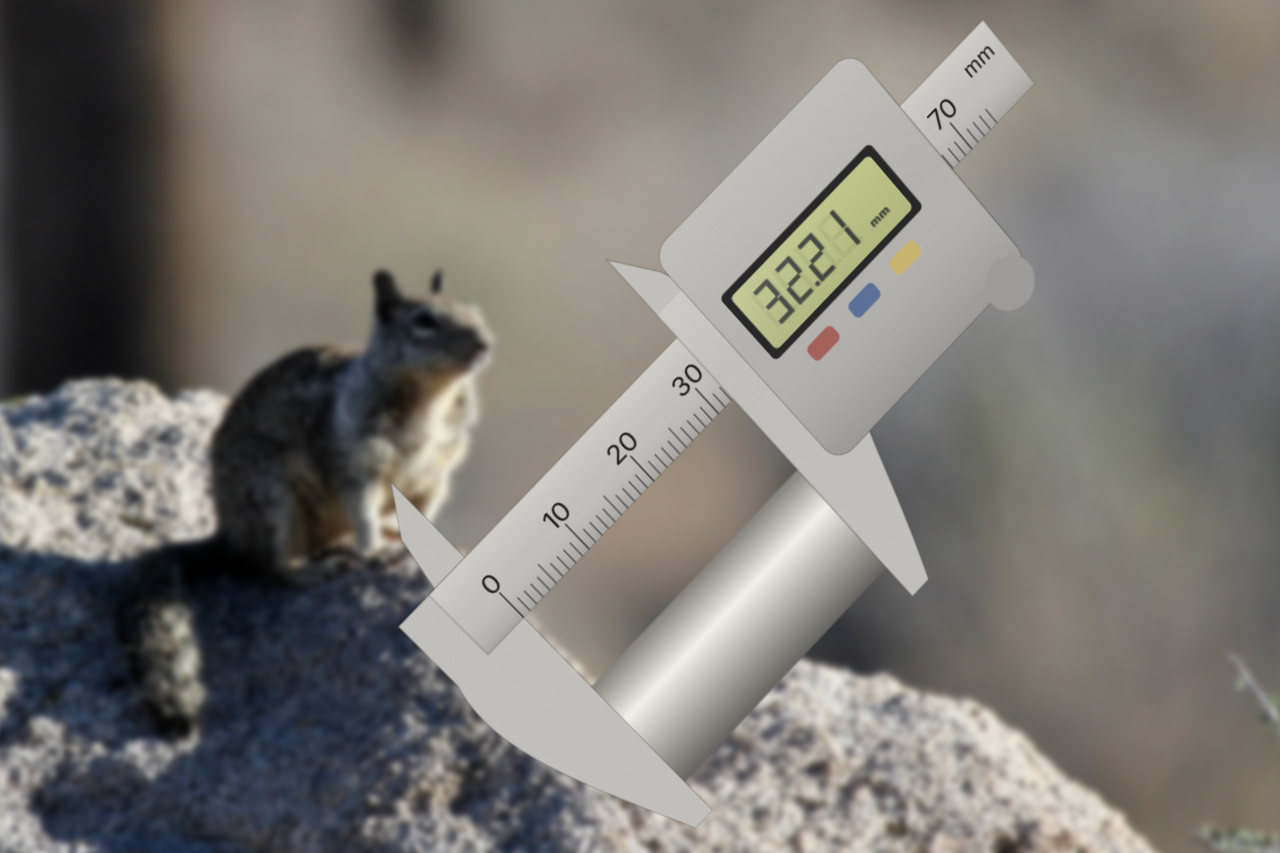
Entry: 32.21mm
